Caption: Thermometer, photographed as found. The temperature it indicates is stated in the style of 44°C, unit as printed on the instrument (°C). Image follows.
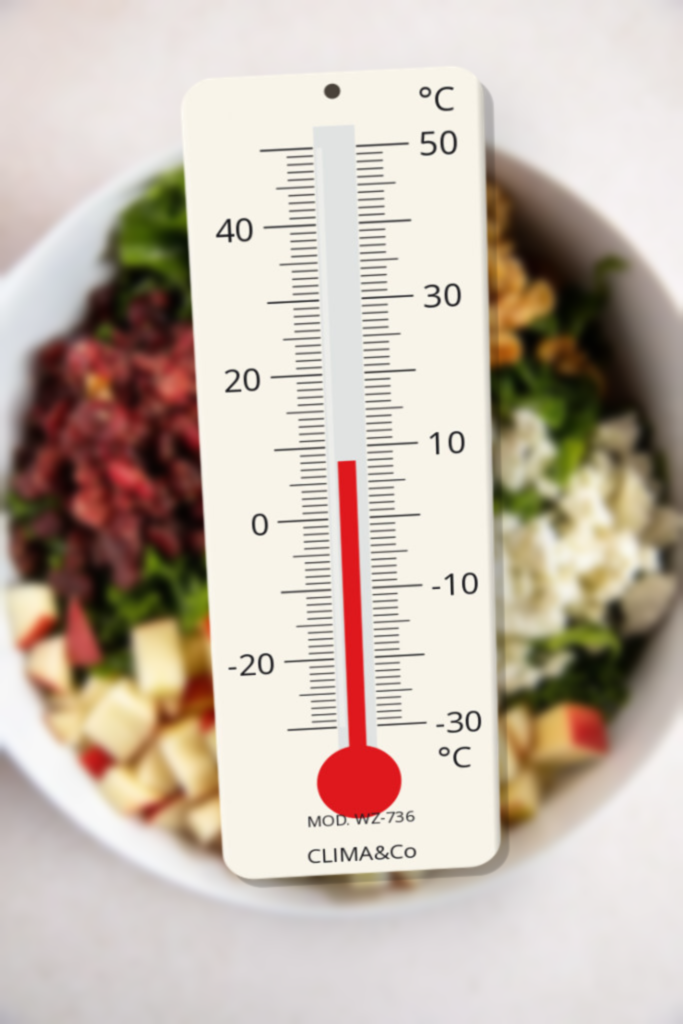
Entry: 8°C
